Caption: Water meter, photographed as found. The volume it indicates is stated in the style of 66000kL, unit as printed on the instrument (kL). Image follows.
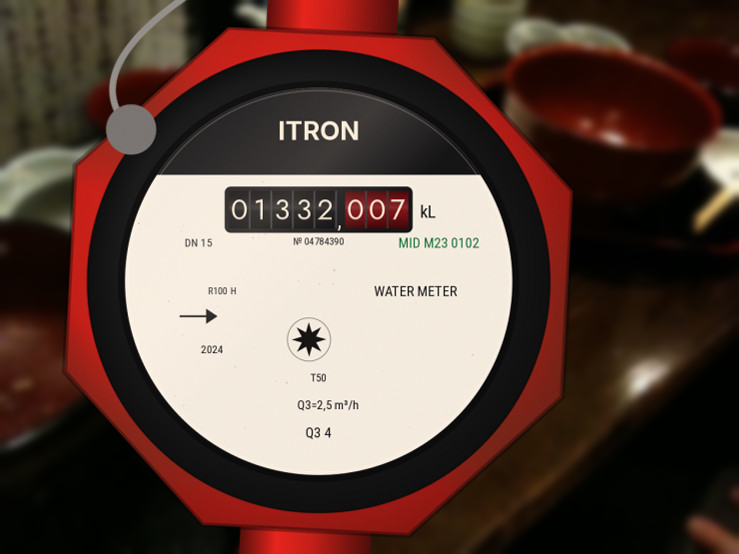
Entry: 1332.007kL
